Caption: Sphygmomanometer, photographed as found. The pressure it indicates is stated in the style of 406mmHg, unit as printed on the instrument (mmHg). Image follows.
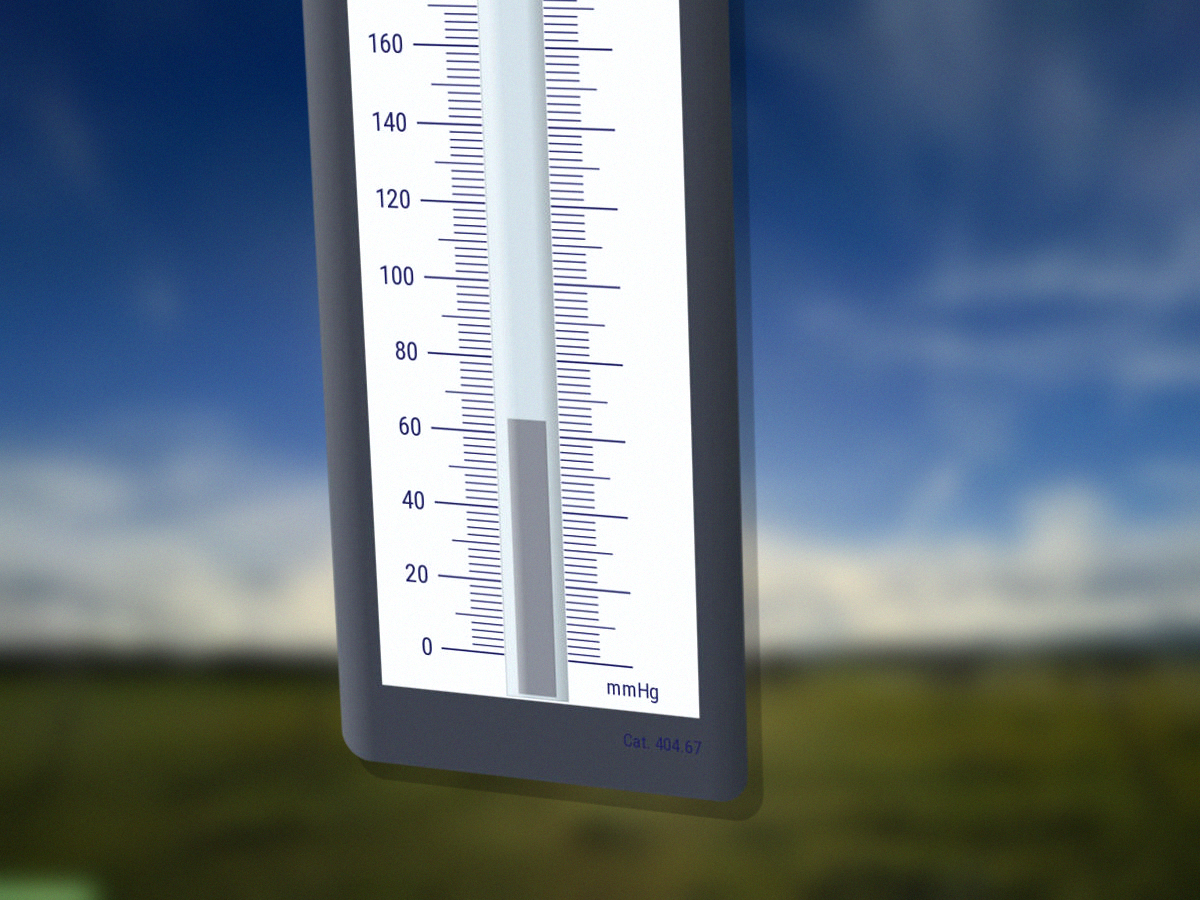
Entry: 64mmHg
